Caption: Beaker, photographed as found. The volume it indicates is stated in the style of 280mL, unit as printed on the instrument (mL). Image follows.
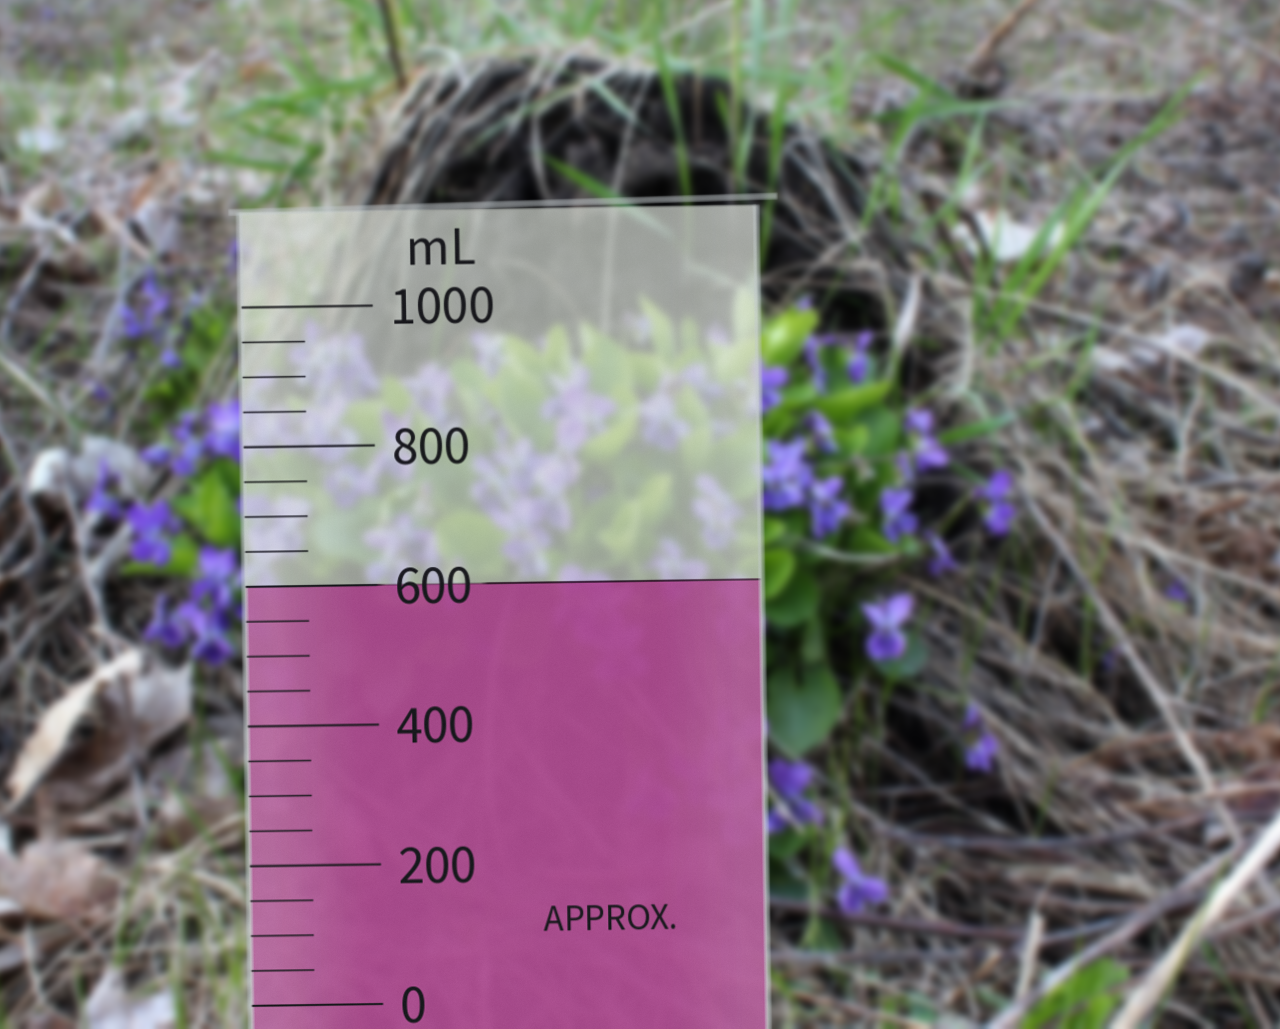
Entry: 600mL
